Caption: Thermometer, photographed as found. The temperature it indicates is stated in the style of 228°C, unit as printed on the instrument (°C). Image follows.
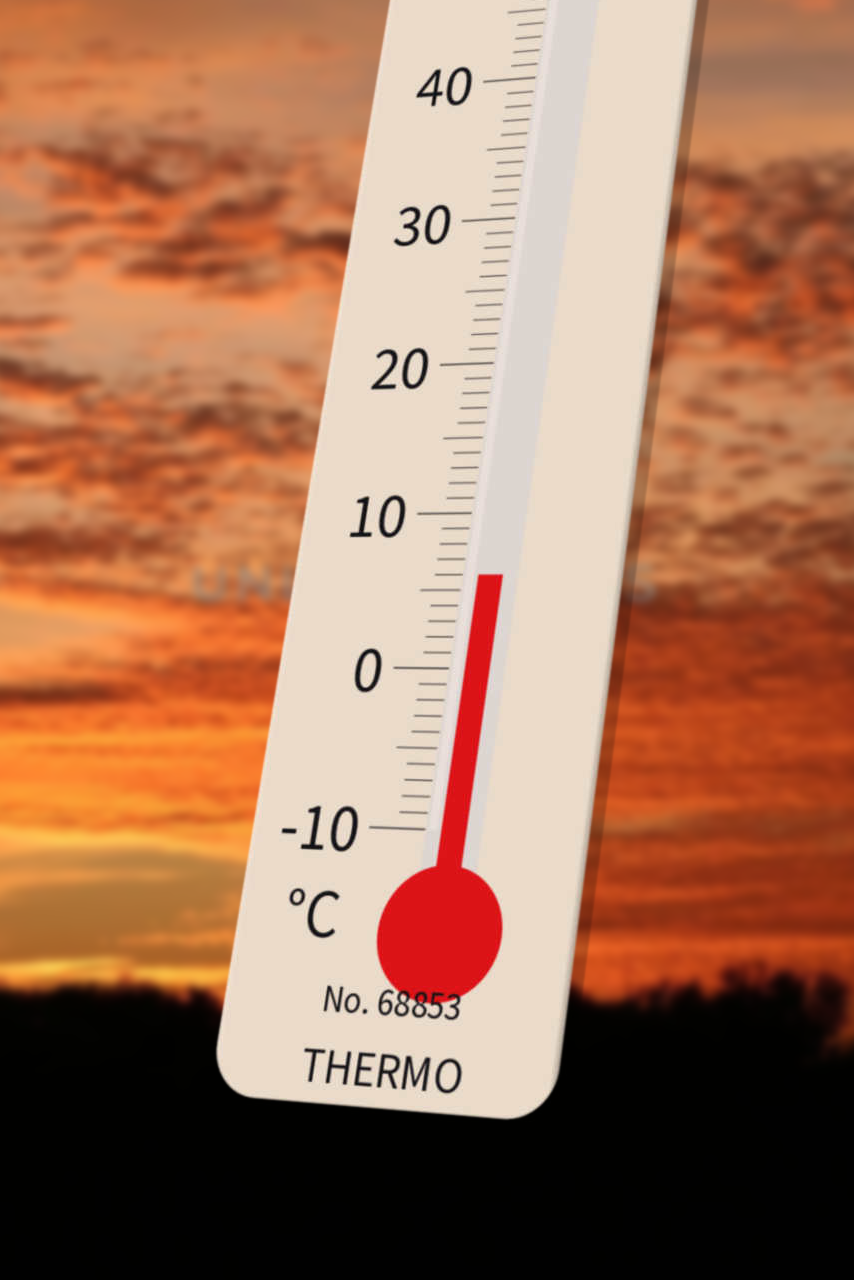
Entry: 6°C
